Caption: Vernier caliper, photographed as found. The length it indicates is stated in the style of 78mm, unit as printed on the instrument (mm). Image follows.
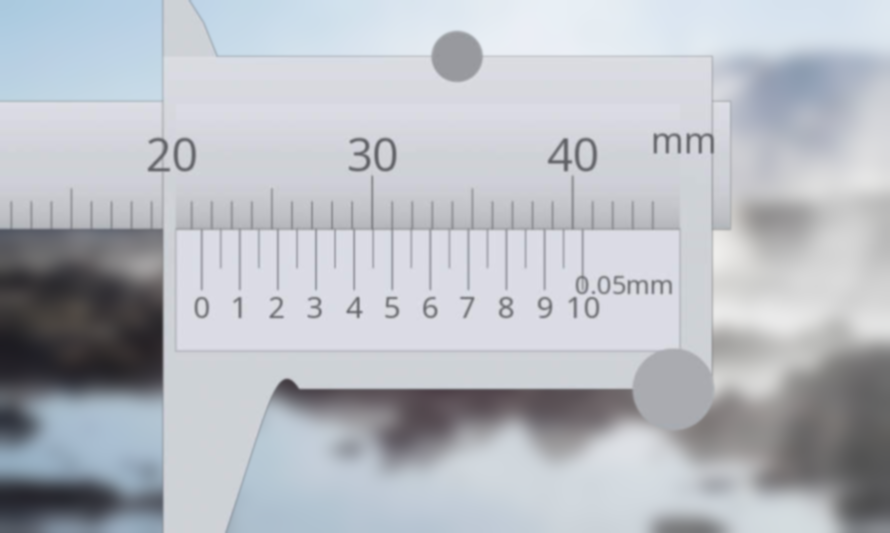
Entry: 21.5mm
